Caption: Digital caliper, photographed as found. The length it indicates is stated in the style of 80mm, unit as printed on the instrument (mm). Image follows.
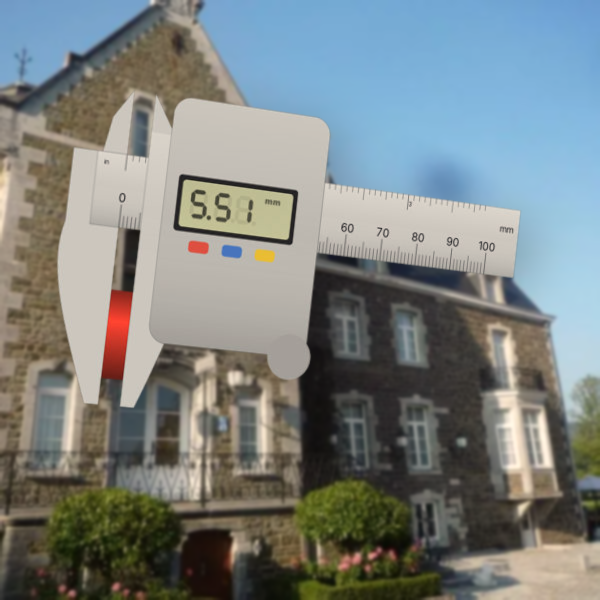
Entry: 5.51mm
